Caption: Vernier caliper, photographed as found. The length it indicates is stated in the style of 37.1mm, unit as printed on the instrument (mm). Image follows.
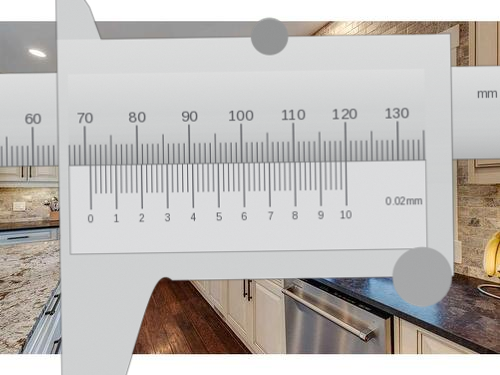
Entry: 71.0mm
